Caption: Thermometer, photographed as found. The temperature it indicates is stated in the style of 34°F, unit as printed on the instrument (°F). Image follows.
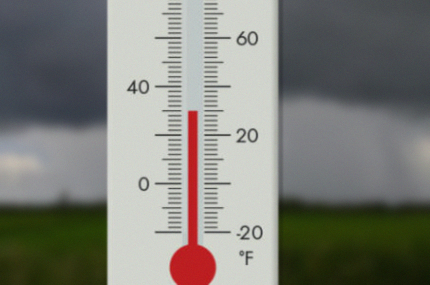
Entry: 30°F
